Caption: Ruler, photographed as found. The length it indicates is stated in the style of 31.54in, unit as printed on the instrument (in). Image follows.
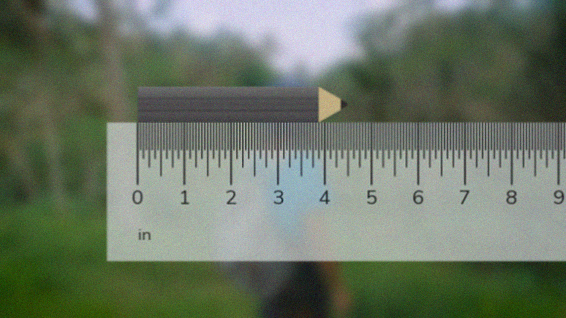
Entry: 4.5in
